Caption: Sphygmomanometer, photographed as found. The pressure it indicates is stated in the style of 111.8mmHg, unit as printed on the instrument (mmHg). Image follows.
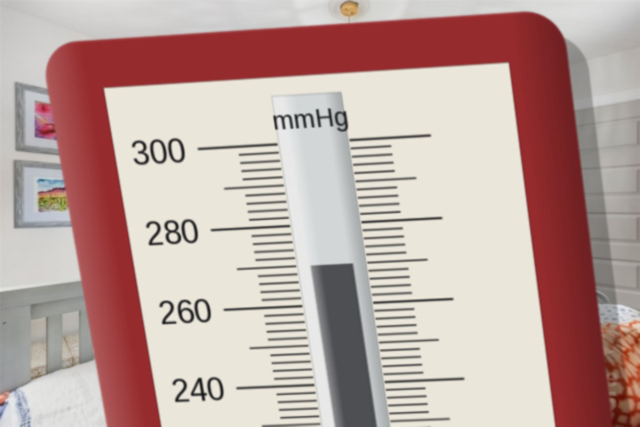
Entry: 270mmHg
